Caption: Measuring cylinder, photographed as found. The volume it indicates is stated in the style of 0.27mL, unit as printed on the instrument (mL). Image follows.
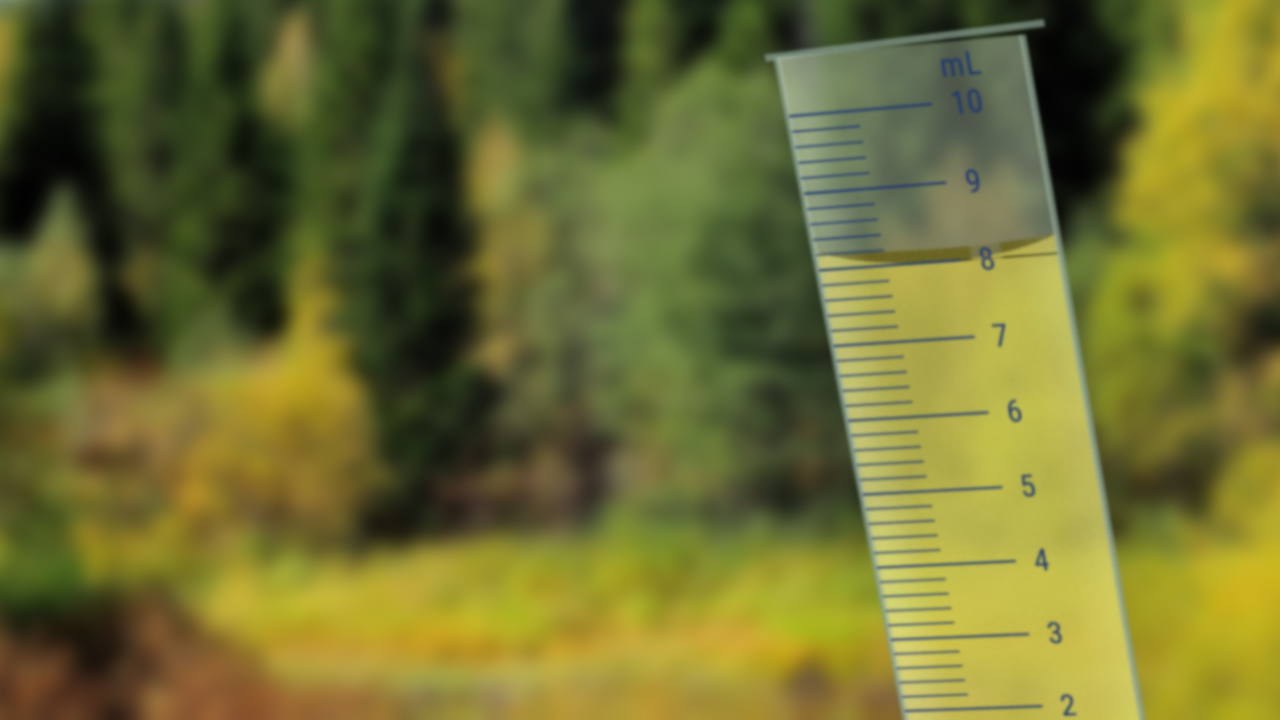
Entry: 8mL
